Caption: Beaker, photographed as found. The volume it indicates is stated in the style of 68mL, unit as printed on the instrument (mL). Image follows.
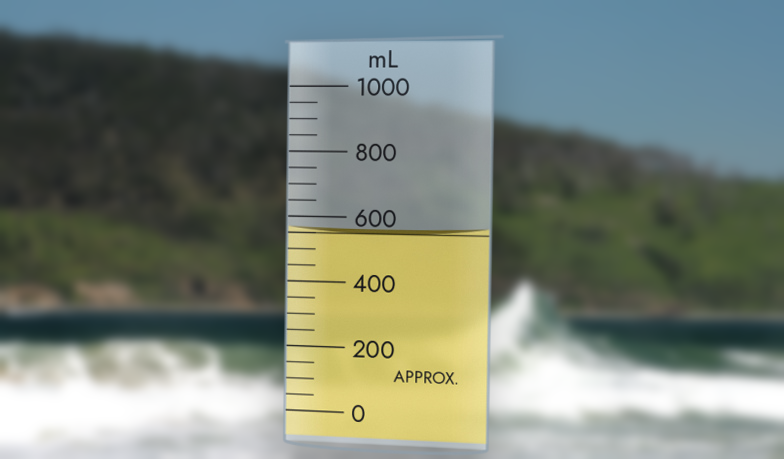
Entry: 550mL
